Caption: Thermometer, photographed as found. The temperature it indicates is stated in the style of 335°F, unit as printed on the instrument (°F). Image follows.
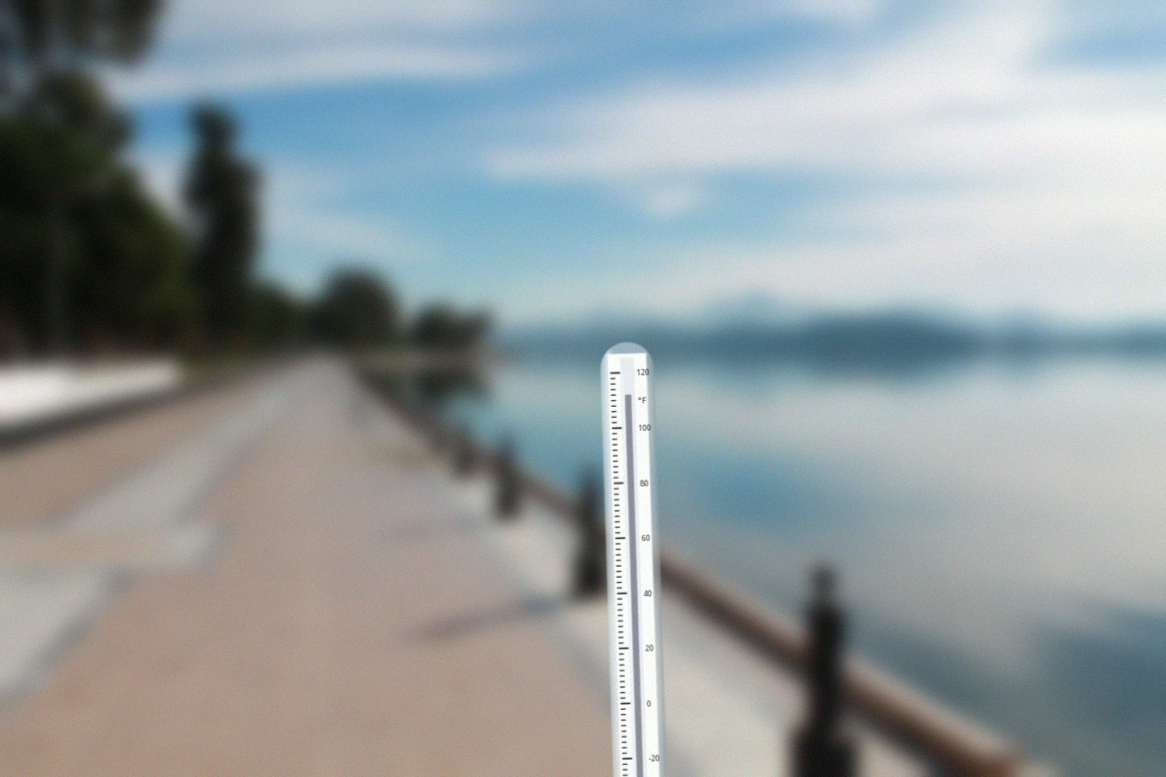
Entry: 112°F
